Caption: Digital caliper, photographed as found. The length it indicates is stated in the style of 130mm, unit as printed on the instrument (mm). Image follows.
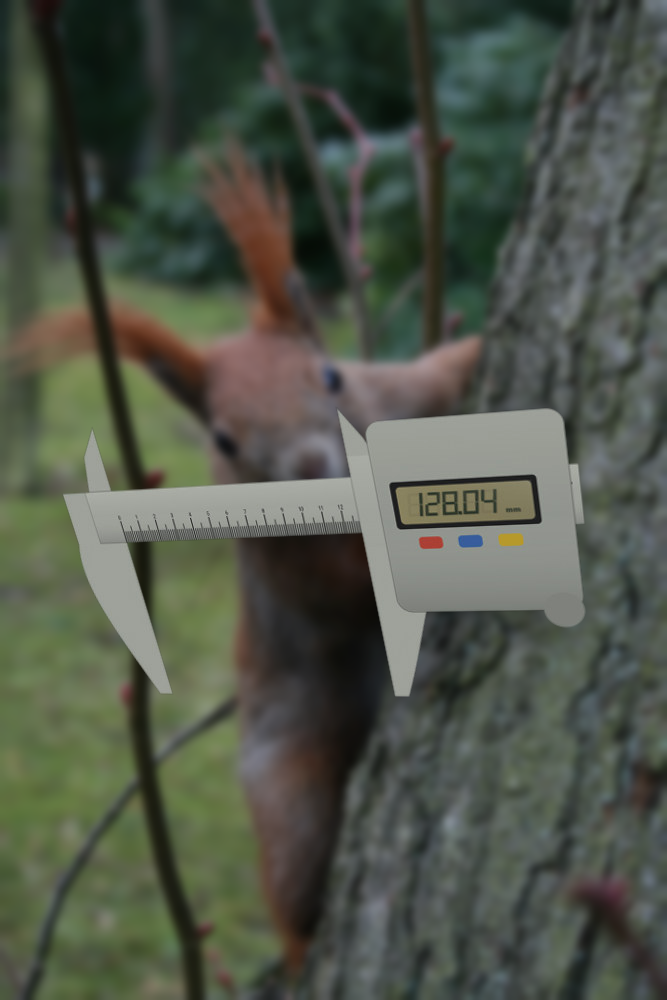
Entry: 128.04mm
